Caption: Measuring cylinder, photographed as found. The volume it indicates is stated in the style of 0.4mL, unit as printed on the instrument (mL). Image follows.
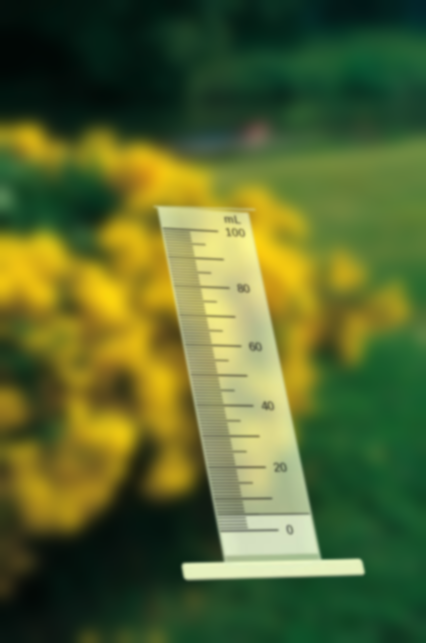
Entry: 5mL
